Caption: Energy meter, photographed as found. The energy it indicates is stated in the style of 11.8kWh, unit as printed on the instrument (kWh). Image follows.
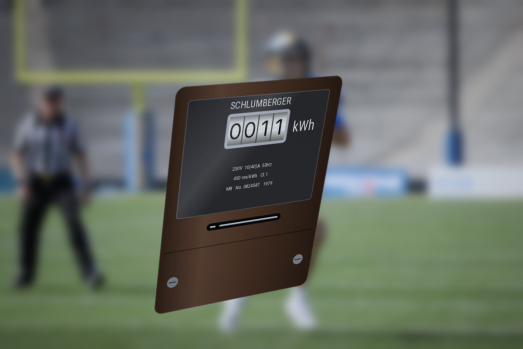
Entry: 11kWh
